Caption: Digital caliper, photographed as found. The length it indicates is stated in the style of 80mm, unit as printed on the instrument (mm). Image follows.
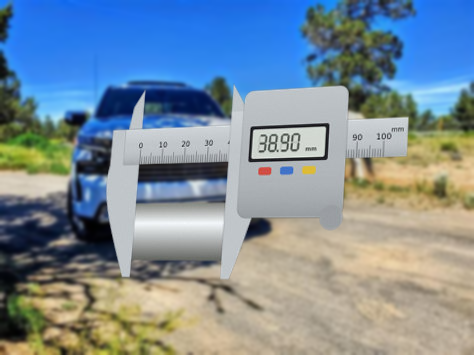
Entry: 38.90mm
